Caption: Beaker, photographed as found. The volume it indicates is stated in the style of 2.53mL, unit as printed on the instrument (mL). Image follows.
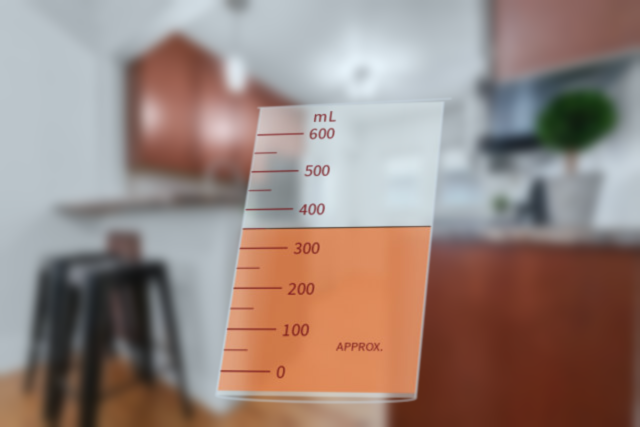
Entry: 350mL
